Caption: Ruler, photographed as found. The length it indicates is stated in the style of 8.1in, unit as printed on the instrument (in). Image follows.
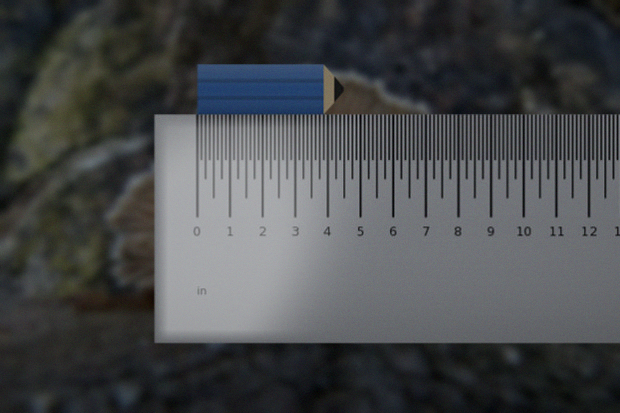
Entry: 4.5in
